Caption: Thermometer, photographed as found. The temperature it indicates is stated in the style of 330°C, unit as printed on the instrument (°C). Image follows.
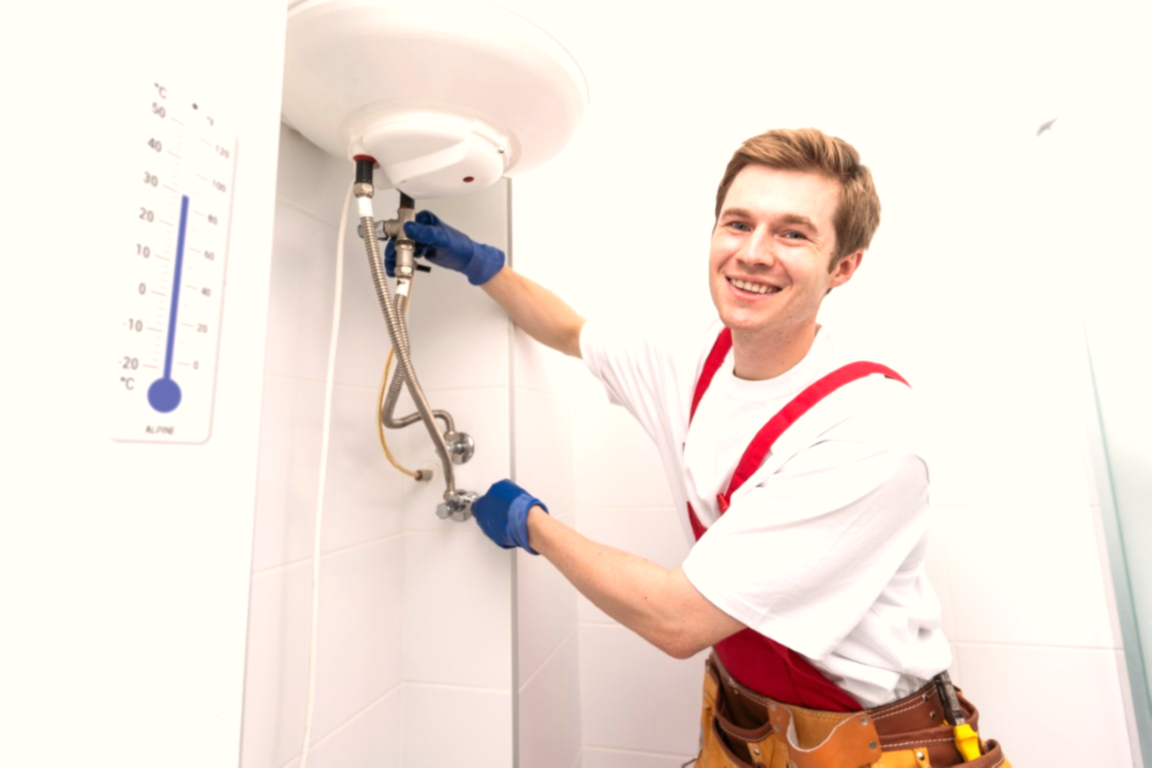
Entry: 30°C
